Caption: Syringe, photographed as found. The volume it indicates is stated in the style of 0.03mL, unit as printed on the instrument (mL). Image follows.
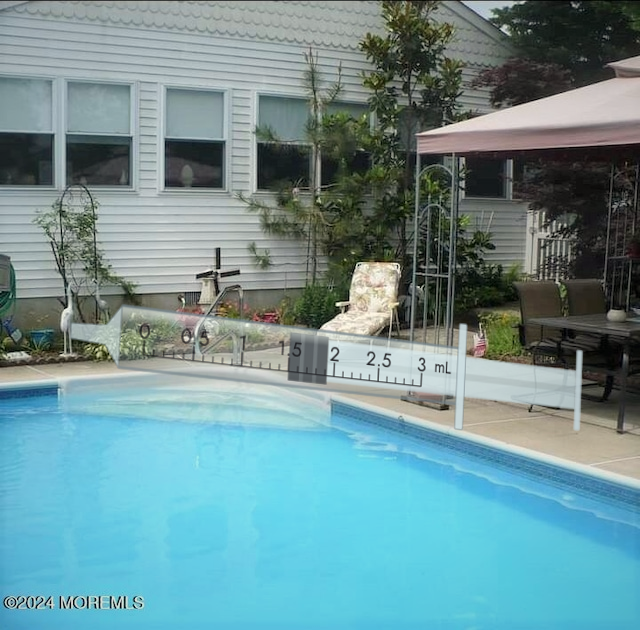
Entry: 1.5mL
